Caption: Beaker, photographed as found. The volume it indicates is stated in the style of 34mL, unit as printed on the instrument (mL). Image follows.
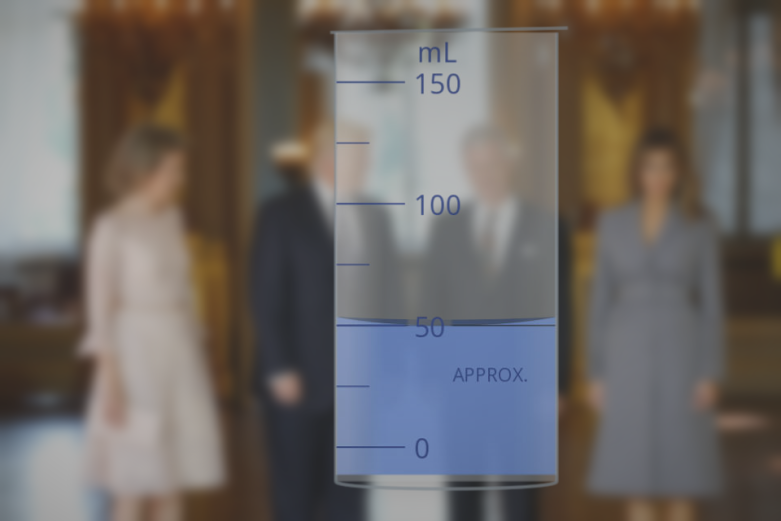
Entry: 50mL
